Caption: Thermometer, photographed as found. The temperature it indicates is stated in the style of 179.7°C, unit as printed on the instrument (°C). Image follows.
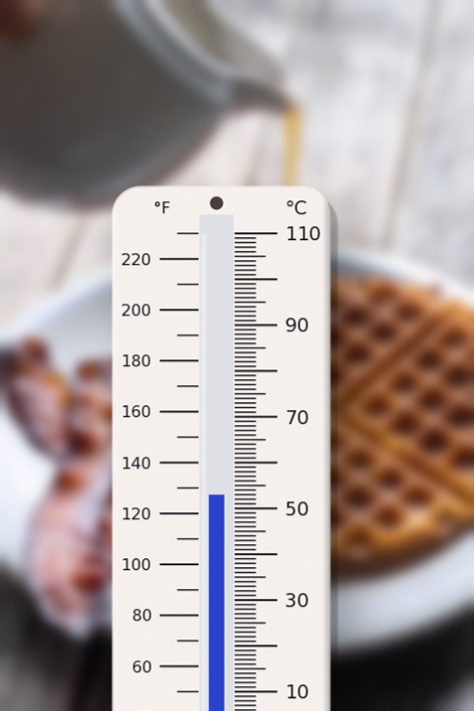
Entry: 53°C
